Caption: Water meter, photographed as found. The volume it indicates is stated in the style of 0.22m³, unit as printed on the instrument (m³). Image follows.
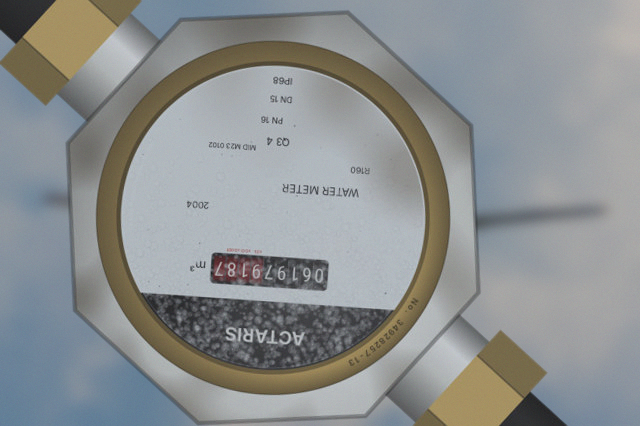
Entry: 6197.9187m³
